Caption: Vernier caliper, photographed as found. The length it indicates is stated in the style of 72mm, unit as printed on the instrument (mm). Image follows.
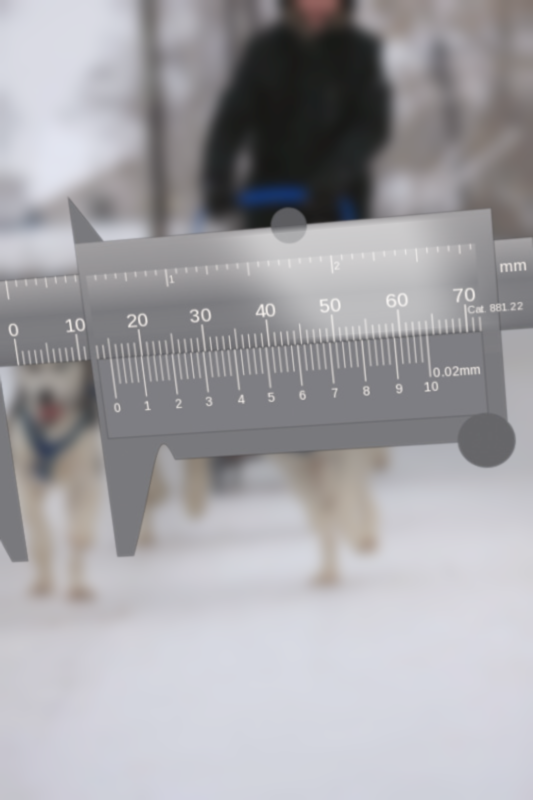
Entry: 15.0mm
